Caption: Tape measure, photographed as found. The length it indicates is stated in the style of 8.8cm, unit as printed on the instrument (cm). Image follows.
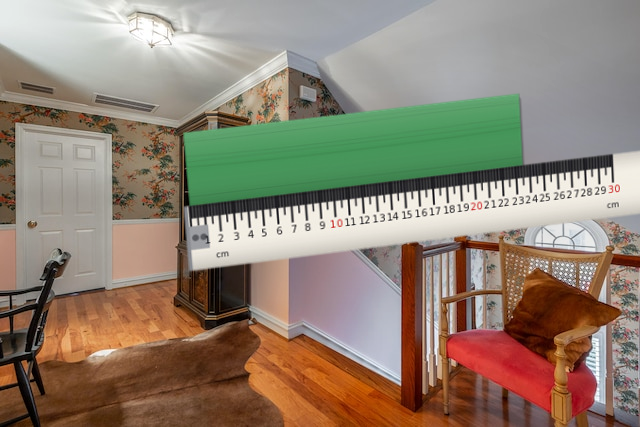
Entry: 23.5cm
